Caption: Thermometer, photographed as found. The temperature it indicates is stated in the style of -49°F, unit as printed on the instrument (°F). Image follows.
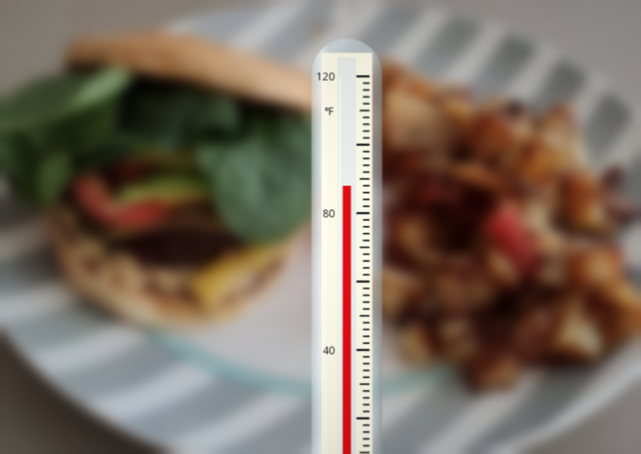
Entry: 88°F
